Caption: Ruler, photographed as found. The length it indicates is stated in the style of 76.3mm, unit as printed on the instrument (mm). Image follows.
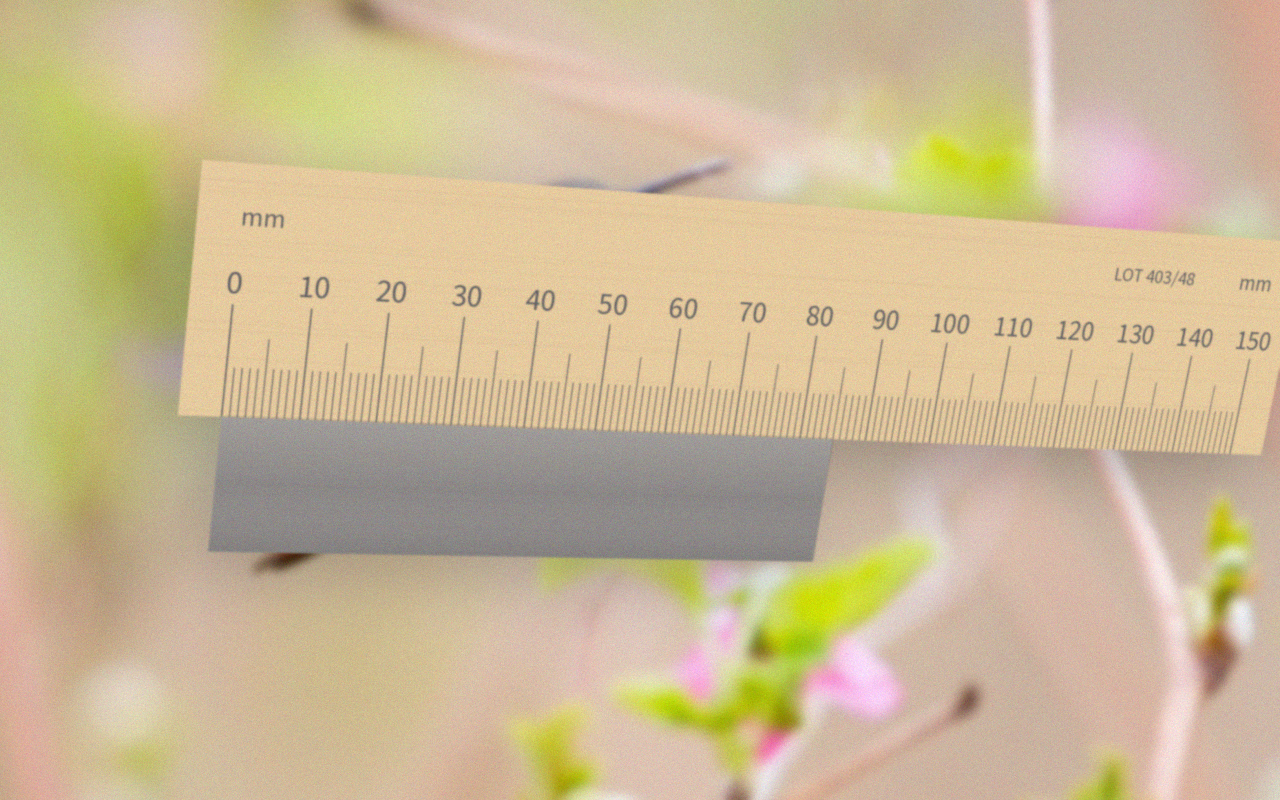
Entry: 85mm
